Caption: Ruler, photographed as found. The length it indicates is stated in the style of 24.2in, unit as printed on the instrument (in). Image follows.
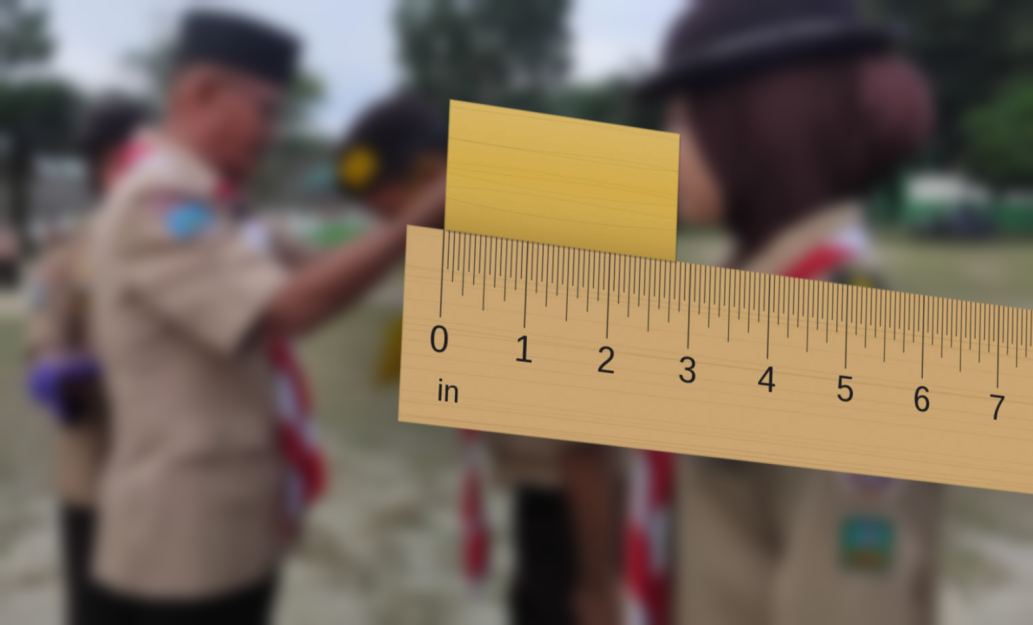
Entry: 2.8125in
